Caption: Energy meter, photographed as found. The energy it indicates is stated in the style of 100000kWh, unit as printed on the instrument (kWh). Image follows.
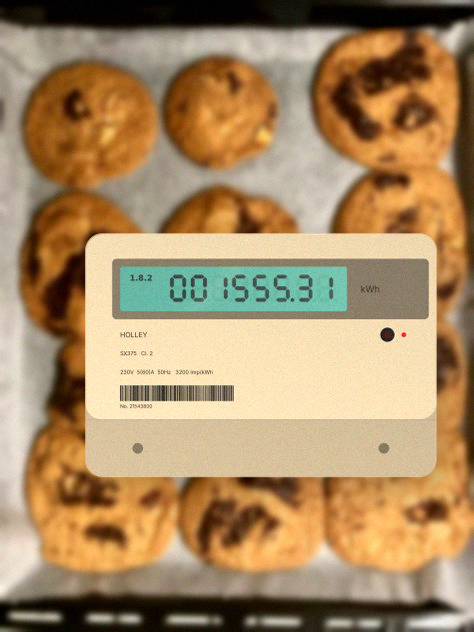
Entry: 1555.31kWh
